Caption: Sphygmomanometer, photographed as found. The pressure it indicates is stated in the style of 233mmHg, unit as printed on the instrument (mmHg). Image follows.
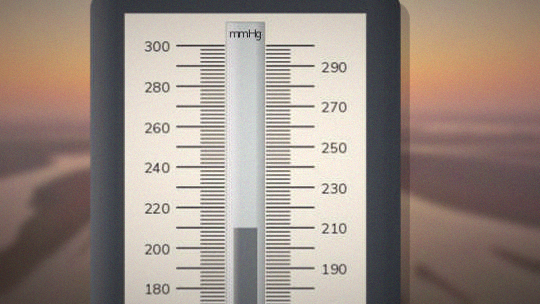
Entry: 210mmHg
